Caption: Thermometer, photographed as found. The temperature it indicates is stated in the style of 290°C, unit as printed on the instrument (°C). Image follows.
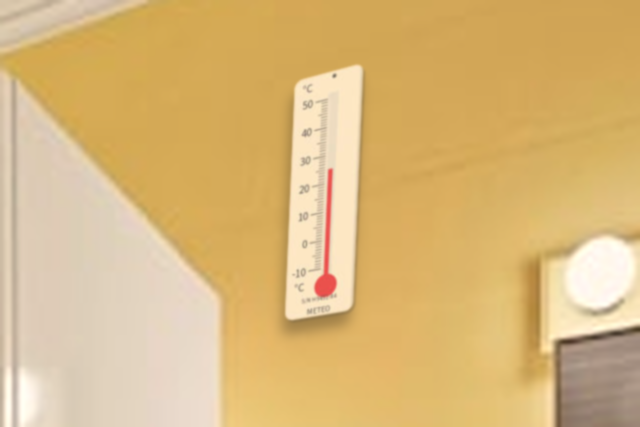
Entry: 25°C
